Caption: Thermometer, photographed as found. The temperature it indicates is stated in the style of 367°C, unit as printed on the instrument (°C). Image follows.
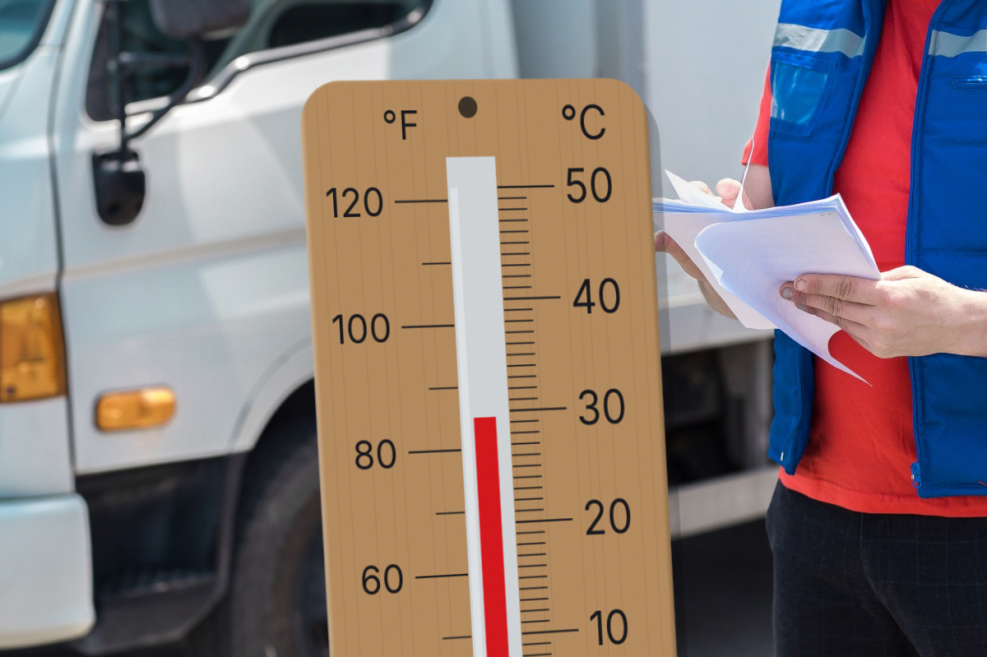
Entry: 29.5°C
